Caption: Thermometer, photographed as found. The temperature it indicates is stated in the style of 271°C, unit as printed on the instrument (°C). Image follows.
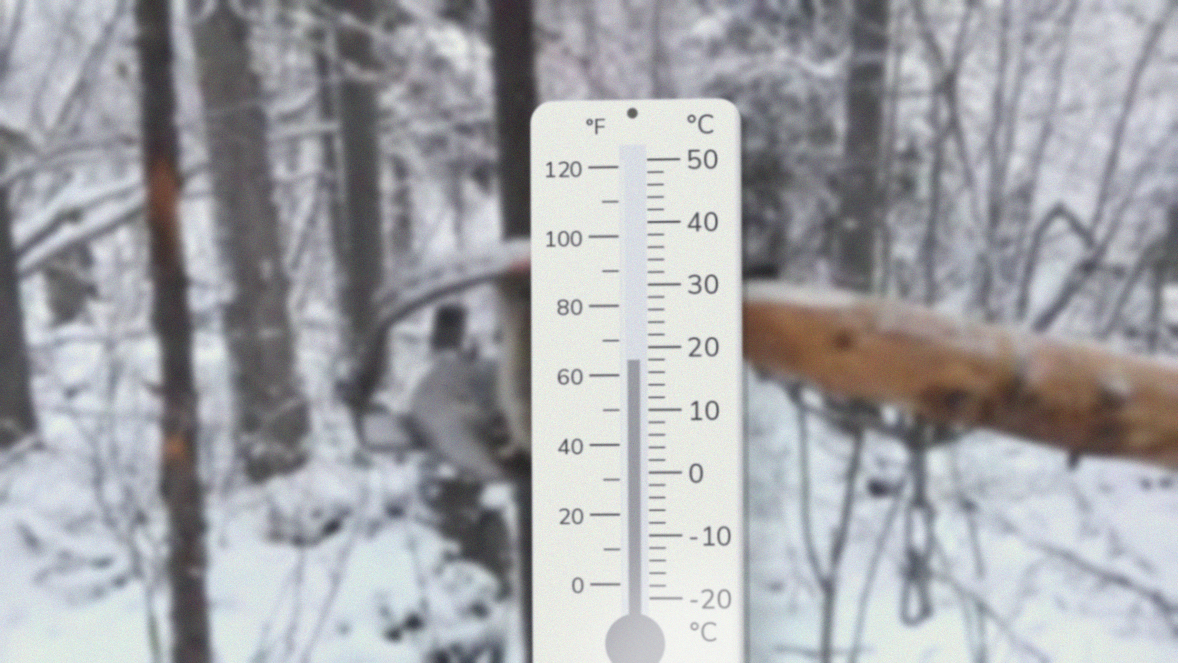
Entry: 18°C
